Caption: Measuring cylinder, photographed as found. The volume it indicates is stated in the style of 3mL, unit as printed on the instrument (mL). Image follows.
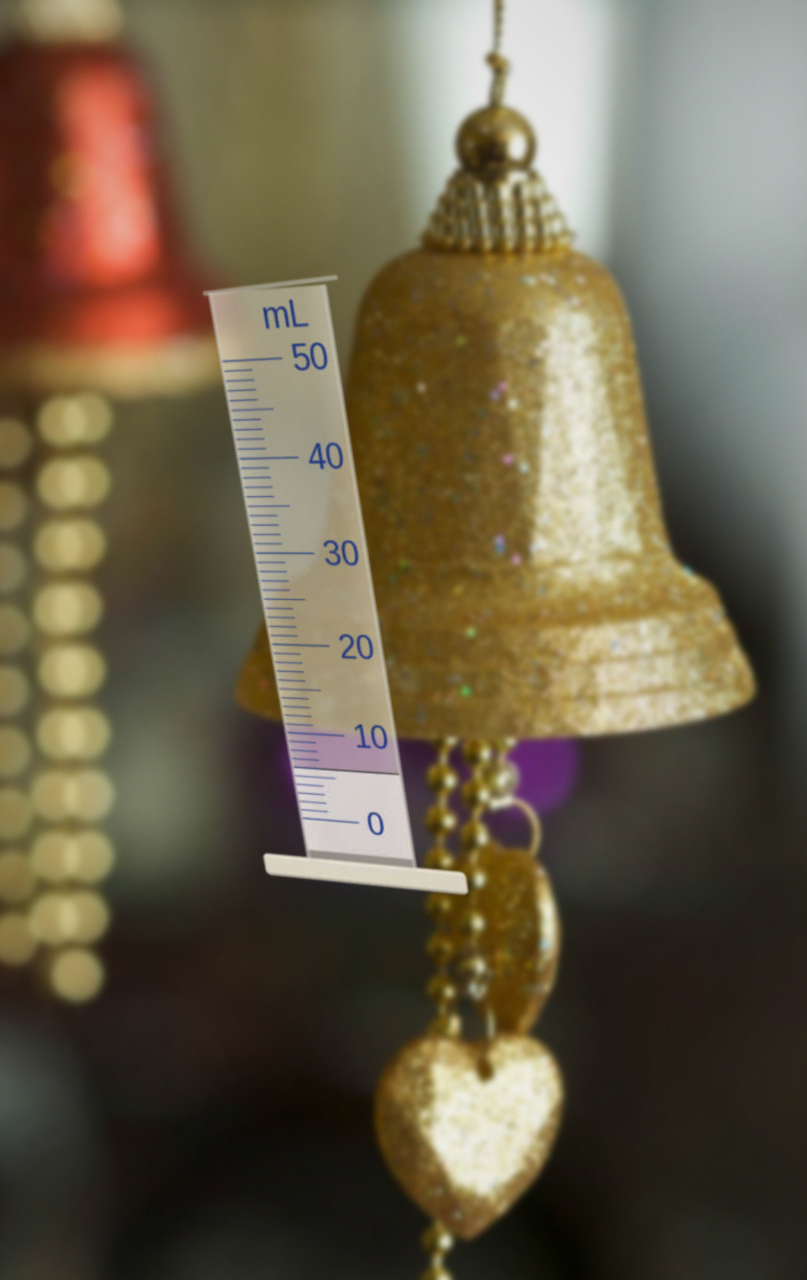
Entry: 6mL
